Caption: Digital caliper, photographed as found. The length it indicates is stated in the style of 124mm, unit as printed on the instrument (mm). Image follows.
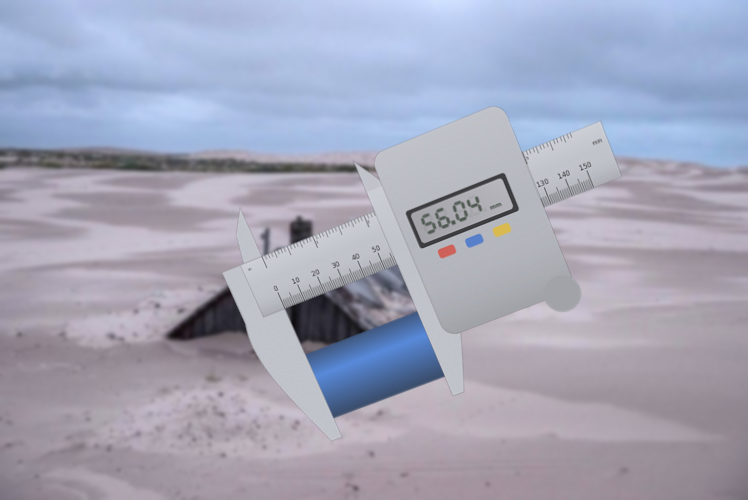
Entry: 56.04mm
